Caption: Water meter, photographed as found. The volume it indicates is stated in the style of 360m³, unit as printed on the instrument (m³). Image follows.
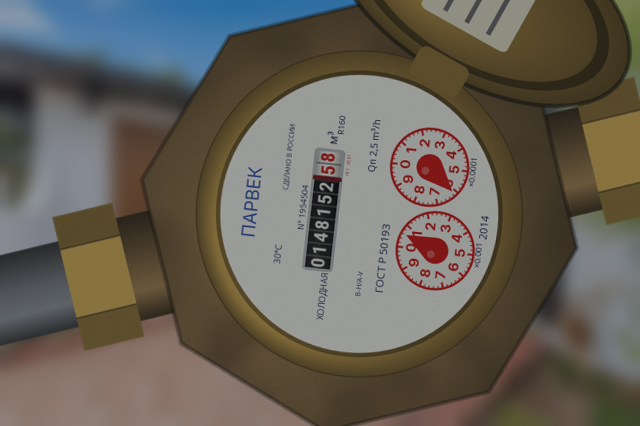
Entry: 148152.5806m³
